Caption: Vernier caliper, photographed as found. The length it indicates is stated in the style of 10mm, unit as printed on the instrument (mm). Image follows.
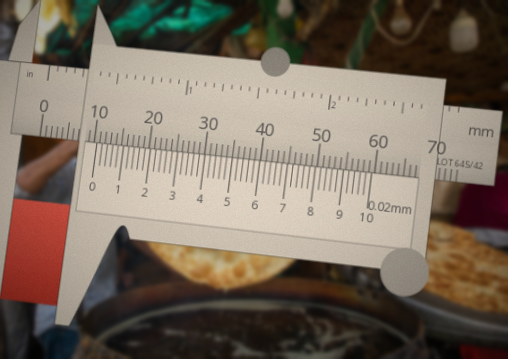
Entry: 10.5mm
